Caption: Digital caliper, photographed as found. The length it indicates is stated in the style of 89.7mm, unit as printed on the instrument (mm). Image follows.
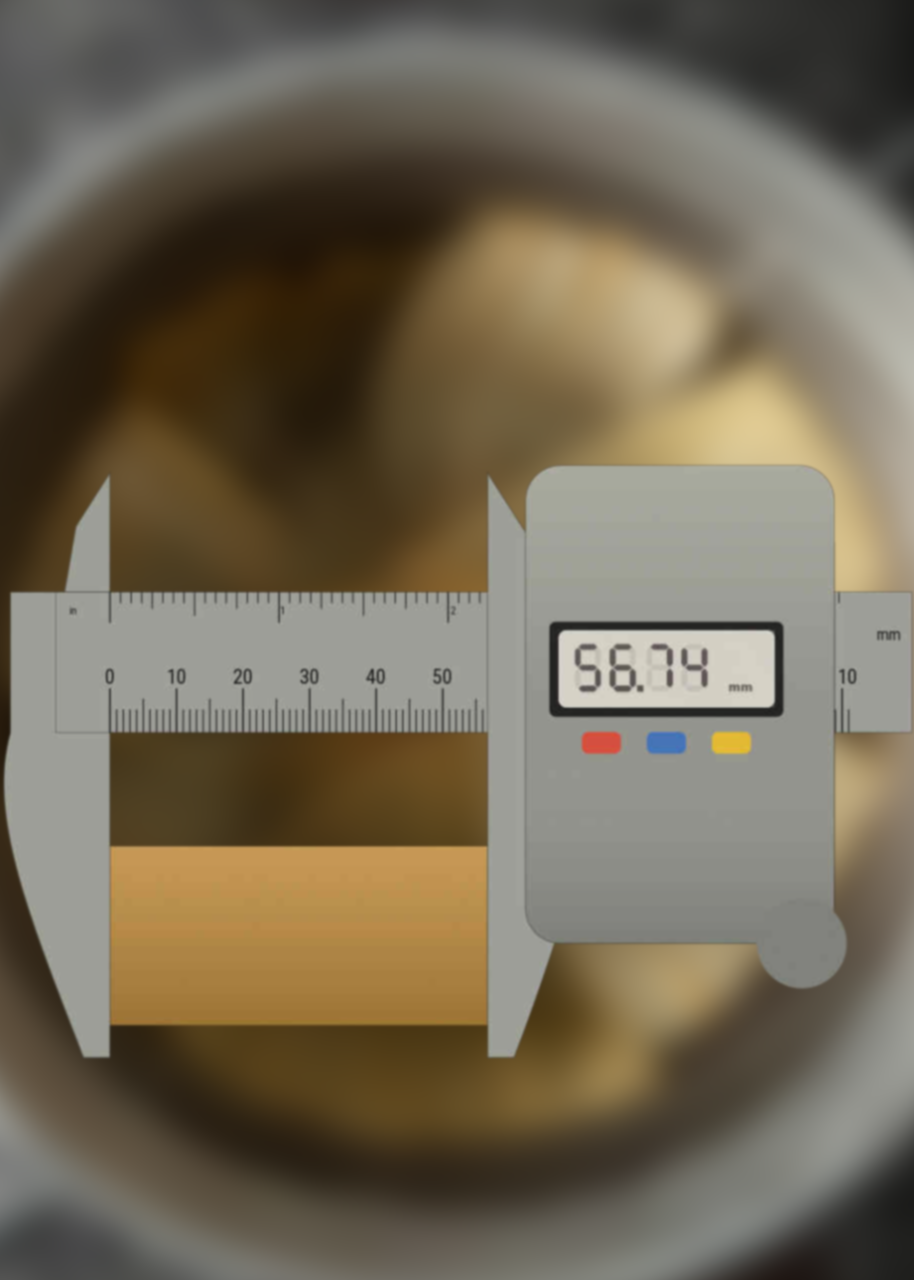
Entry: 56.74mm
